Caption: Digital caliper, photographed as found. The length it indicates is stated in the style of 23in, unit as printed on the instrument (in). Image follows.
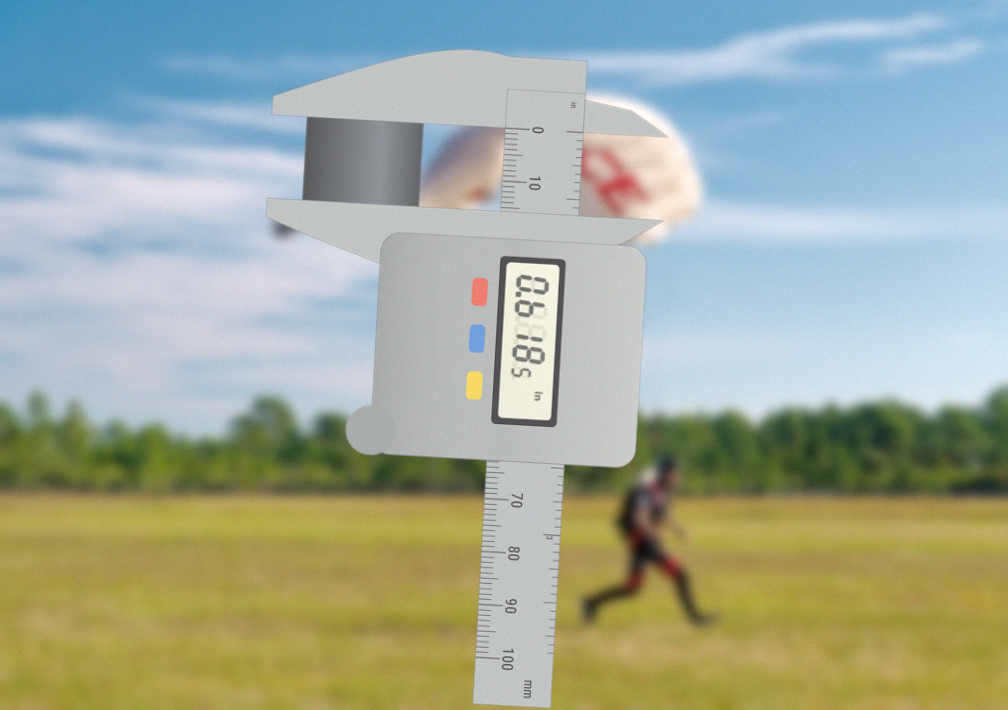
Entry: 0.6185in
